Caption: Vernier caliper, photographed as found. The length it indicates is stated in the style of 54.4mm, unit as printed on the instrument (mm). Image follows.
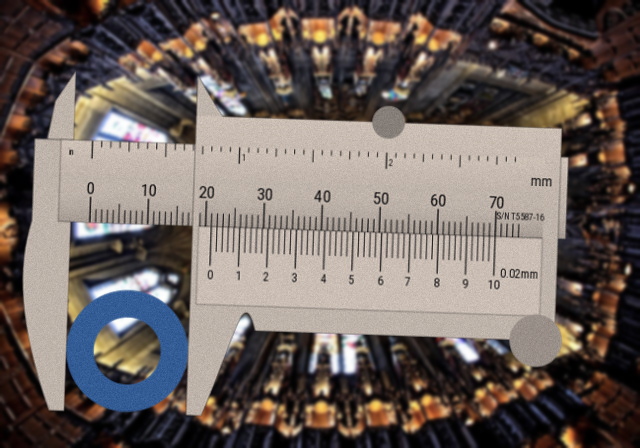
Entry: 21.0mm
